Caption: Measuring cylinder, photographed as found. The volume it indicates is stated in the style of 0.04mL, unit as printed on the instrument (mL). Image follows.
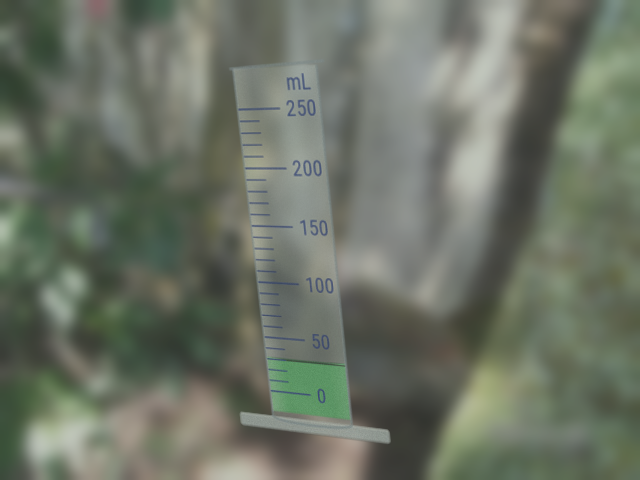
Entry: 30mL
